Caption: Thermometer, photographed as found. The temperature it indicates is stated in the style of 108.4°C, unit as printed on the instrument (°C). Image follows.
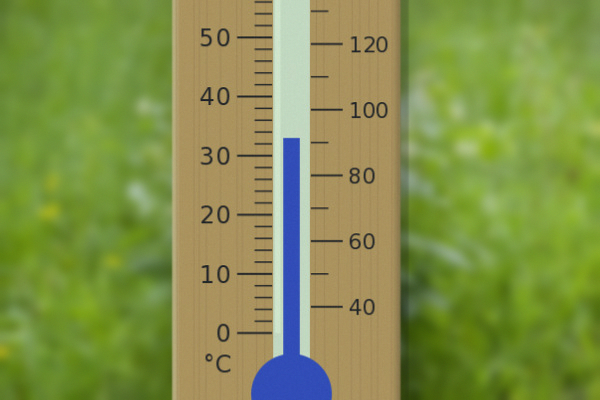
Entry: 33°C
